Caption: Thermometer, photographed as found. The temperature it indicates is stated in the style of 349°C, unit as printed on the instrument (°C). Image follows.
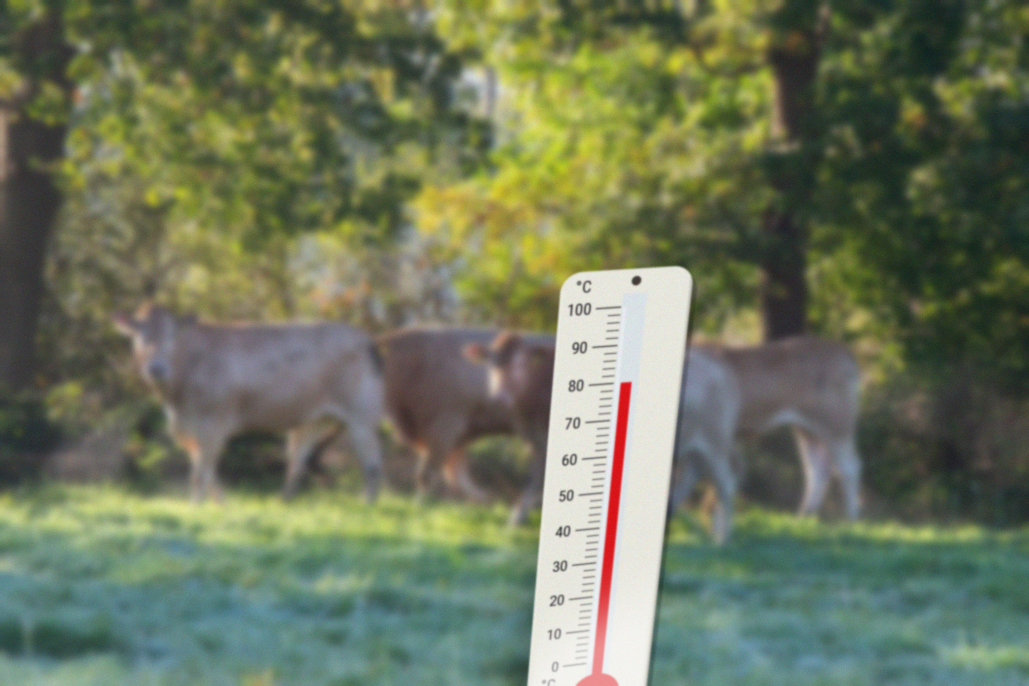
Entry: 80°C
